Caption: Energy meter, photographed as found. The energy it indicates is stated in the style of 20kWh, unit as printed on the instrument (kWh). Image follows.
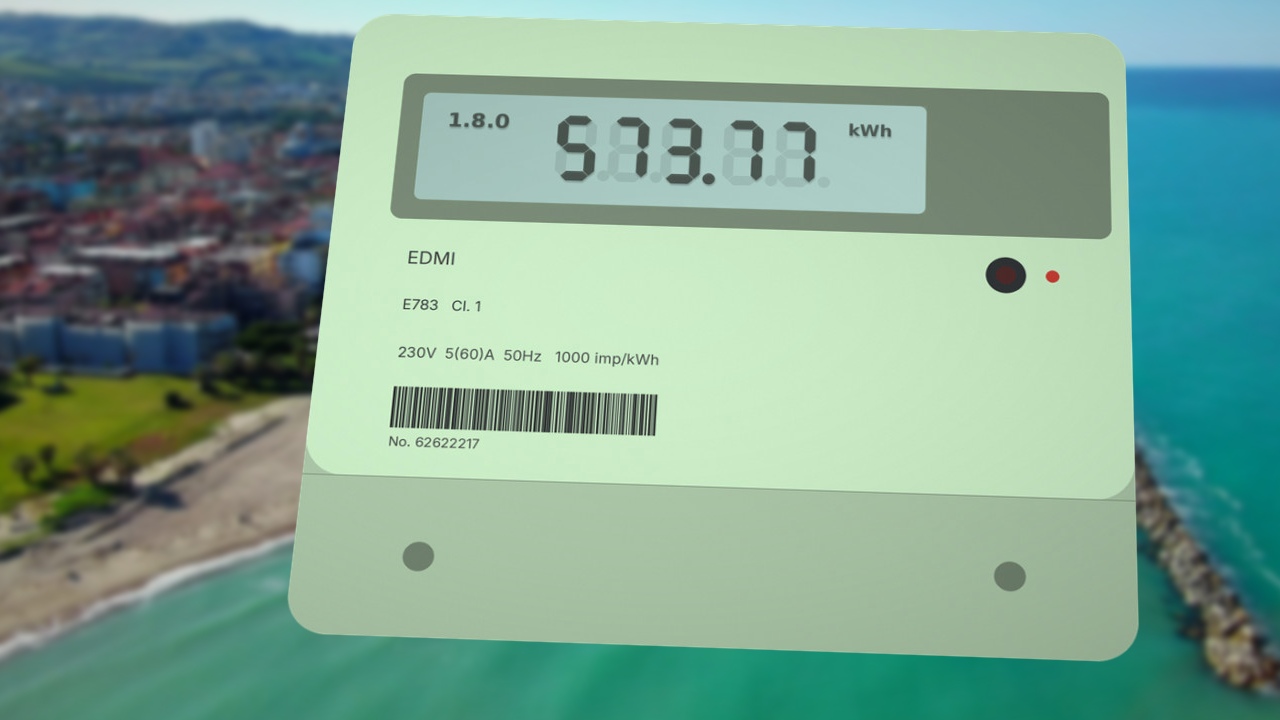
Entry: 573.77kWh
